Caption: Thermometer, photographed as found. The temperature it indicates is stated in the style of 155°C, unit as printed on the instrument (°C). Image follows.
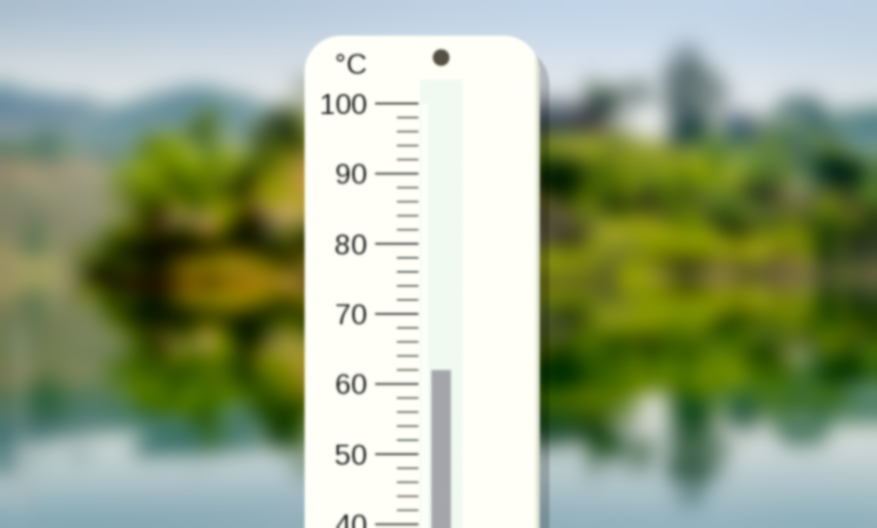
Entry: 62°C
